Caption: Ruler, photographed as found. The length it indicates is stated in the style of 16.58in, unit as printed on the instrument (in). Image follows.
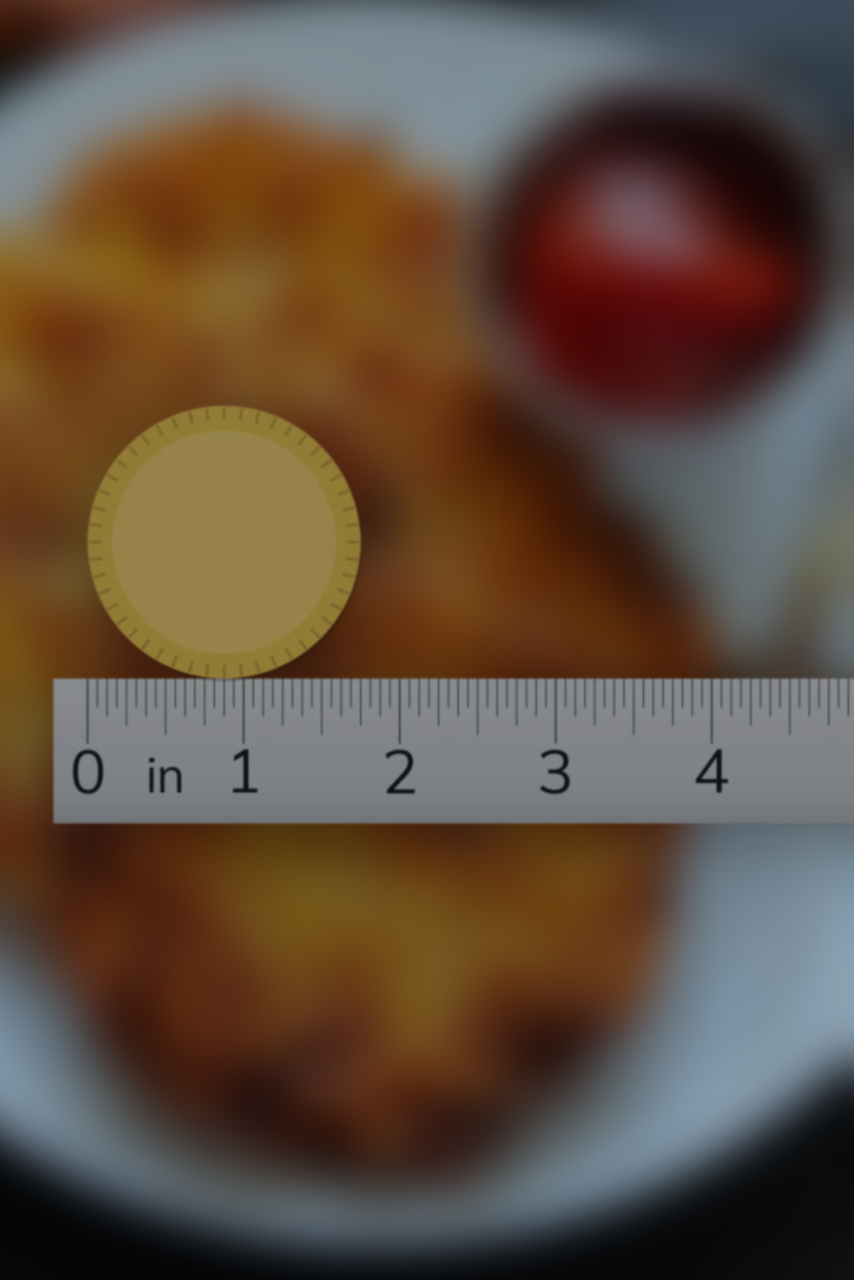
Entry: 1.75in
